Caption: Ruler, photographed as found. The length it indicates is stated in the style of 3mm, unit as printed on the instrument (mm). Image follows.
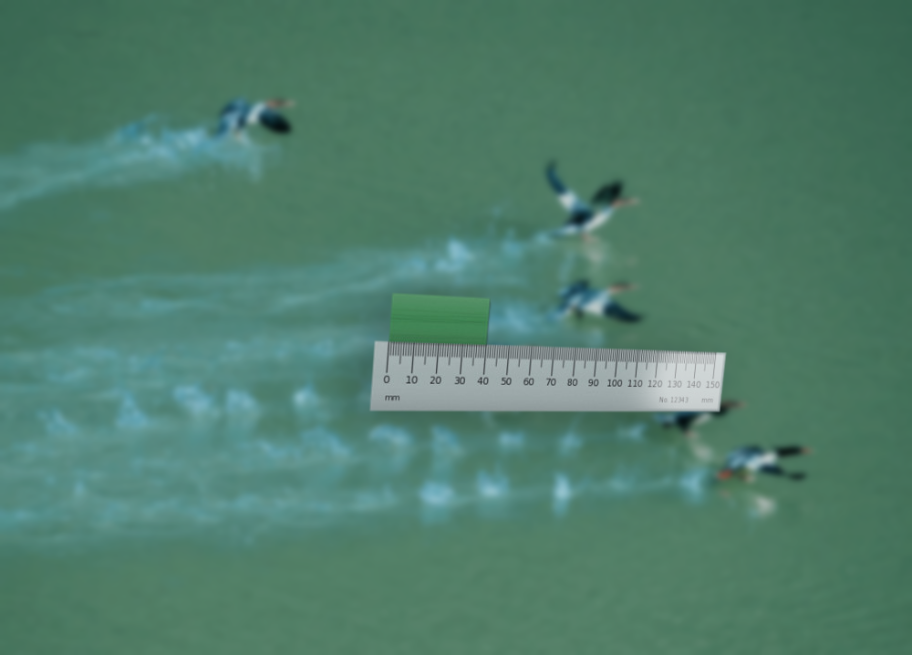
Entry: 40mm
